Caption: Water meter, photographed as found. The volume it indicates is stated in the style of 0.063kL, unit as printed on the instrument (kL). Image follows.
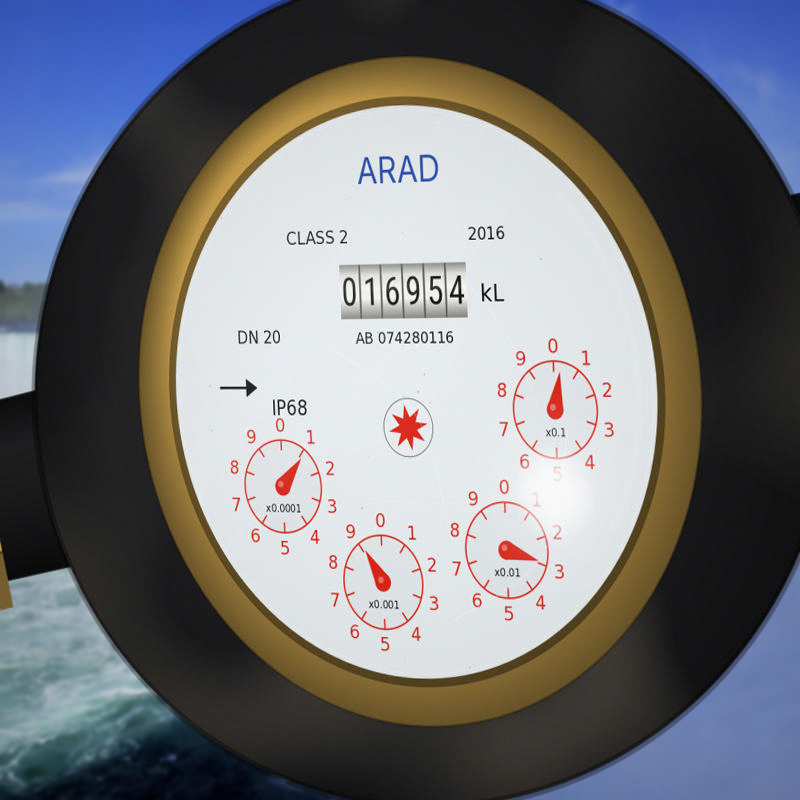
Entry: 16954.0291kL
